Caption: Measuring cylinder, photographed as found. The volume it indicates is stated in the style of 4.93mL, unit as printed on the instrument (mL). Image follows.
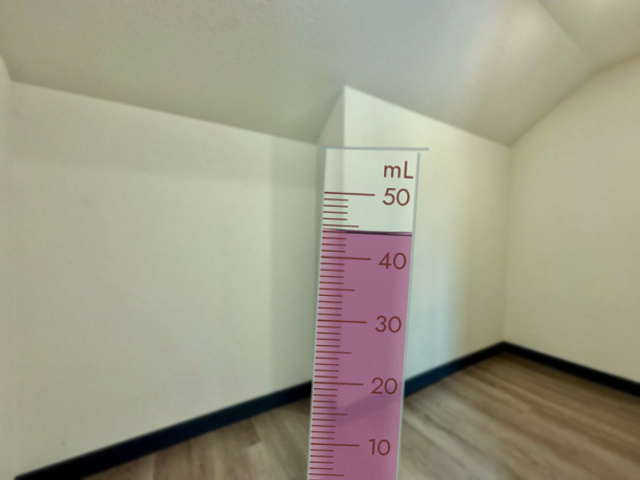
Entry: 44mL
